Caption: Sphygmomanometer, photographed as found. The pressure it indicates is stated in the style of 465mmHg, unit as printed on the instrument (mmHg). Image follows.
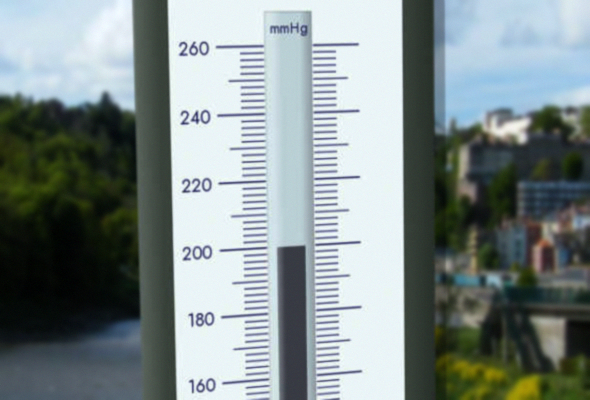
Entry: 200mmHg
